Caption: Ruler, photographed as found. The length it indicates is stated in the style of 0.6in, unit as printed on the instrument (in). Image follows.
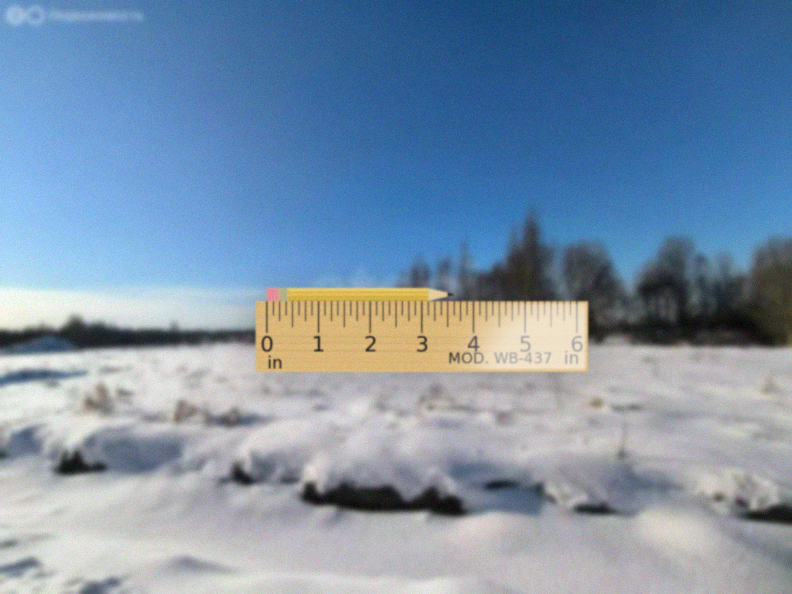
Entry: 3.625in
